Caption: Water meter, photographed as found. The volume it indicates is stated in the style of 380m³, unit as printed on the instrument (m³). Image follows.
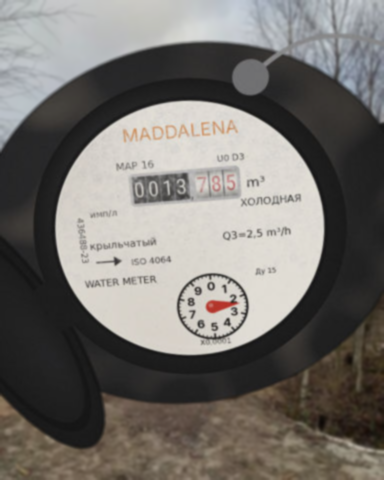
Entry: 13.7852m³
